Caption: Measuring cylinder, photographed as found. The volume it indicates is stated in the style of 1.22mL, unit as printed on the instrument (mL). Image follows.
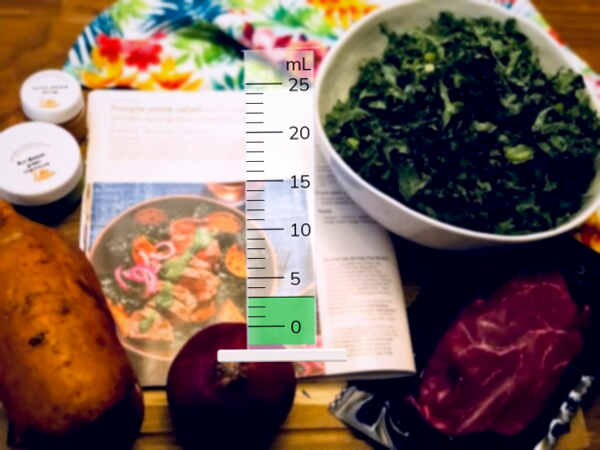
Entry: 3mL
